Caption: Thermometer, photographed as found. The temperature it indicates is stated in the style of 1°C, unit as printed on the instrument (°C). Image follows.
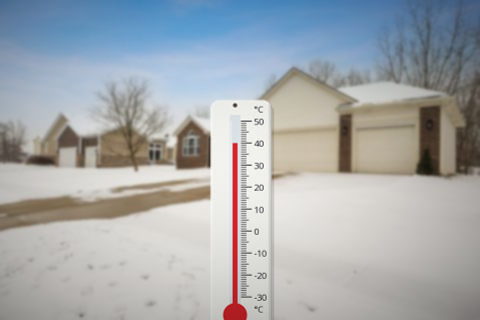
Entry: 40°C
